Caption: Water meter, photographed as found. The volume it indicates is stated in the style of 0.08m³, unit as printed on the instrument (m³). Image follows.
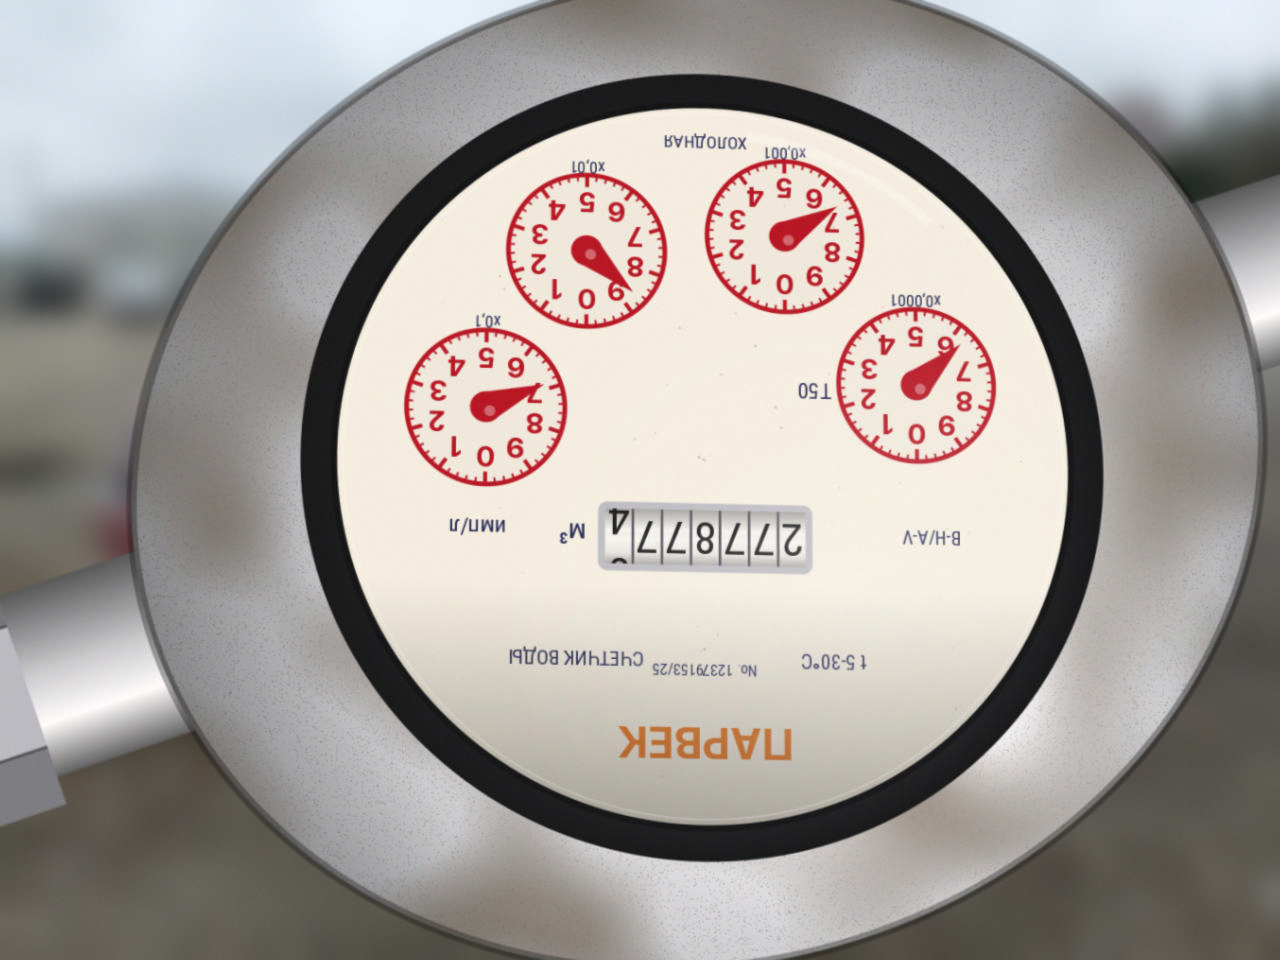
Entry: 2778773.6866m³
